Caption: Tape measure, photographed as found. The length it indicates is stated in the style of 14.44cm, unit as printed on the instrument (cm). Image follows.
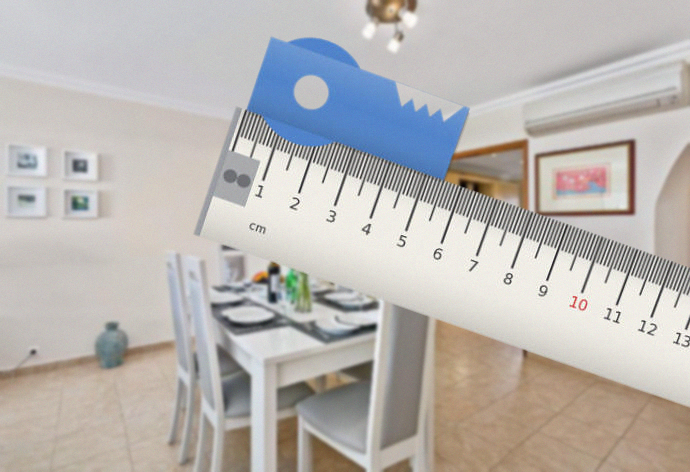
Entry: 5.5cm
